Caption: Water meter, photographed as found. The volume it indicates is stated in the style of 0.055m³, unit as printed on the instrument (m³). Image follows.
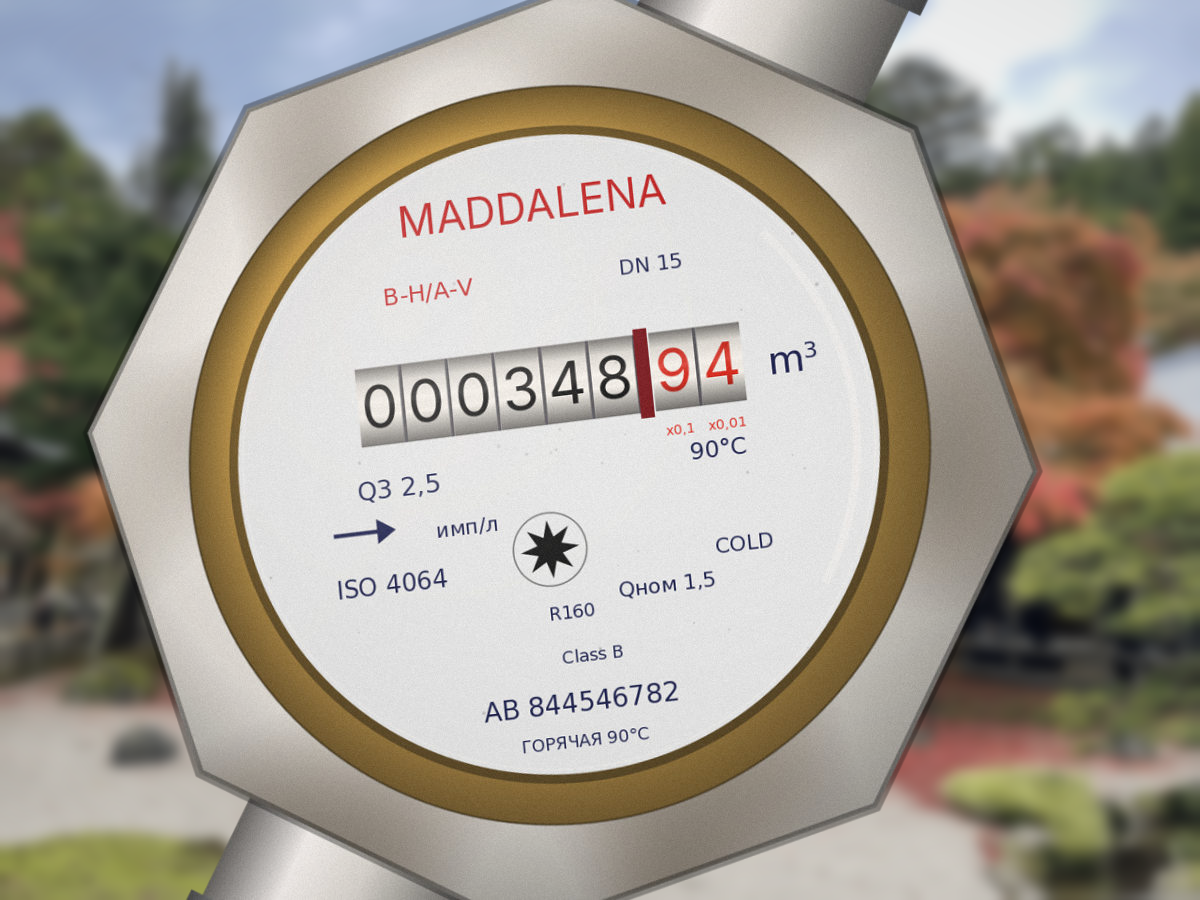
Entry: 348.94m³
